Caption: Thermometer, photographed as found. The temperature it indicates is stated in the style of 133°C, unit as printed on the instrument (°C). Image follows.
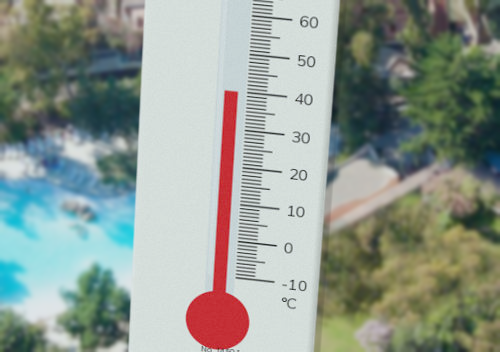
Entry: 40°C
